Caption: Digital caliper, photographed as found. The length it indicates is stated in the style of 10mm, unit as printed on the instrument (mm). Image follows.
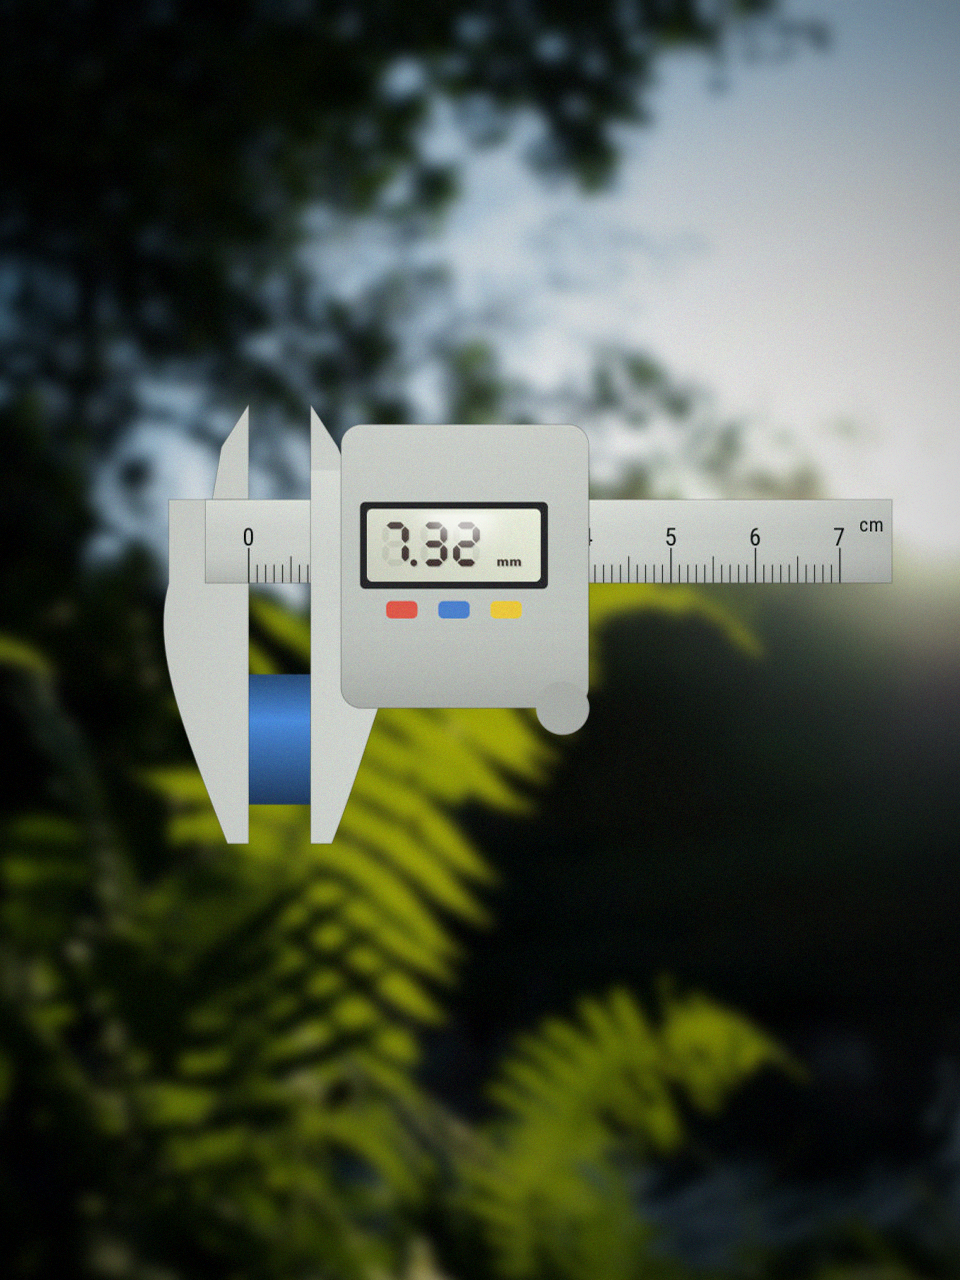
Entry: 7.32mm
